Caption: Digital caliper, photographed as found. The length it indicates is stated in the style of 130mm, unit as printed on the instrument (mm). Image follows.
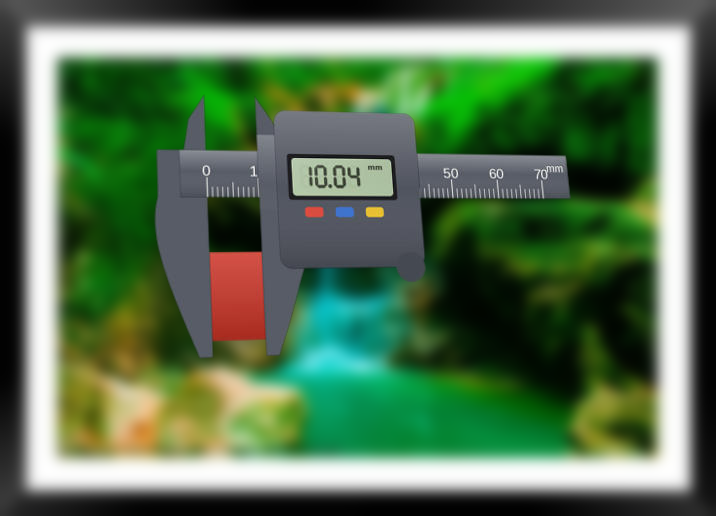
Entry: 10.04mm
